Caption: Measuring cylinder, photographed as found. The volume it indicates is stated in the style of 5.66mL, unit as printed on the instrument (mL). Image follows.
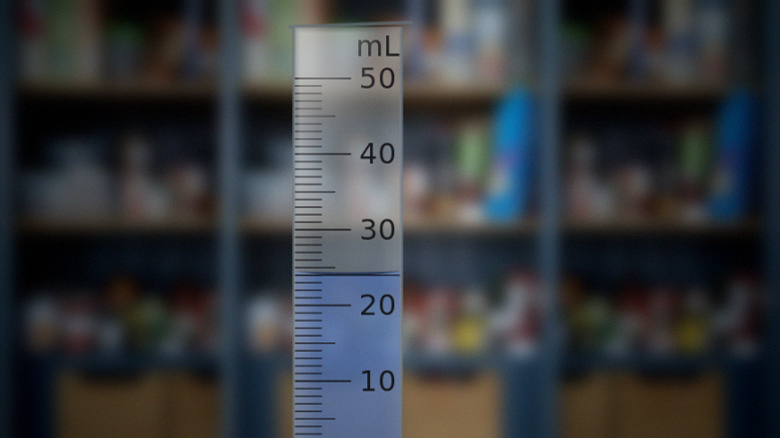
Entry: 24mL
